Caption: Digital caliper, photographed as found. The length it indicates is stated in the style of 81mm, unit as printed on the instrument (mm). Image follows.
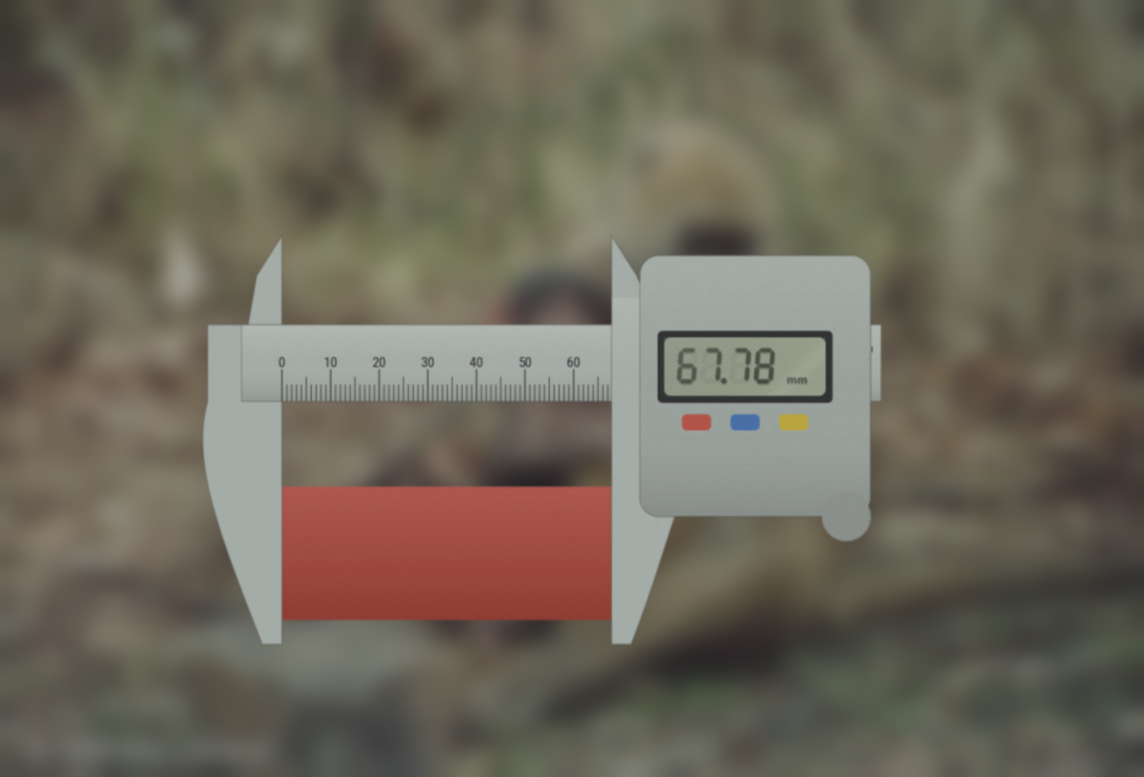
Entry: 67.78mm
